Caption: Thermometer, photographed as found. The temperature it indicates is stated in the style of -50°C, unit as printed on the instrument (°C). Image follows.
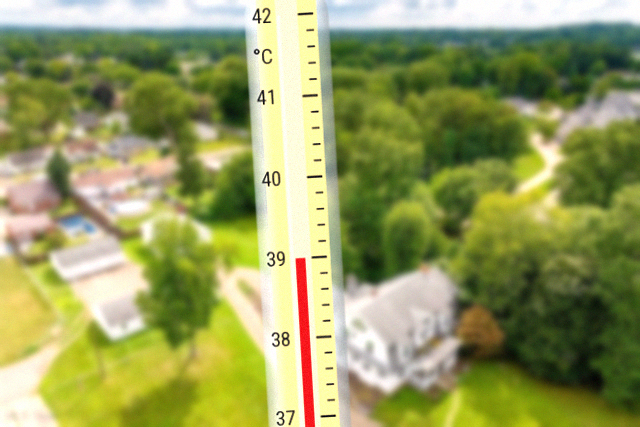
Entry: 39°C
